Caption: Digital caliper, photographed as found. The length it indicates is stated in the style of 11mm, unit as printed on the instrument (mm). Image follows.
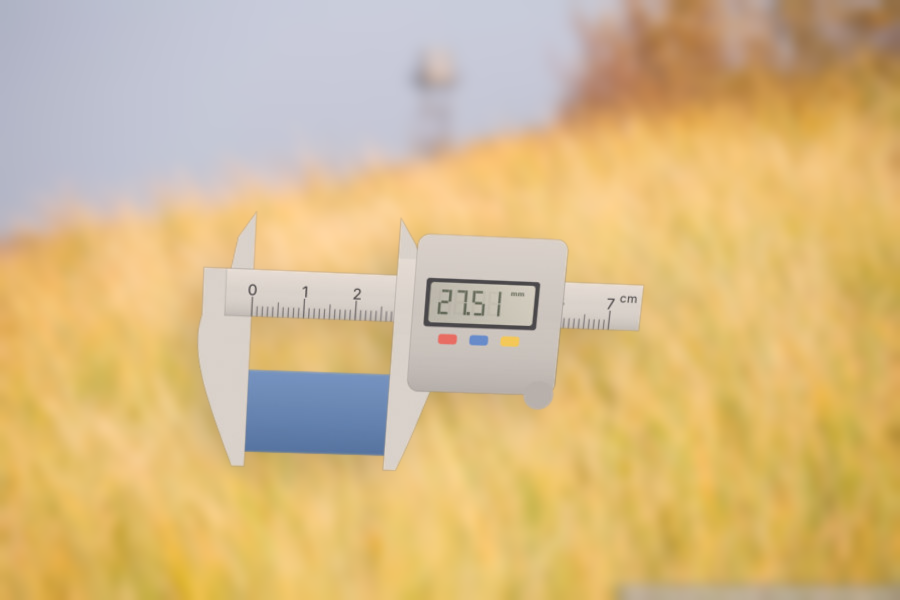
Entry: 27.51mm
